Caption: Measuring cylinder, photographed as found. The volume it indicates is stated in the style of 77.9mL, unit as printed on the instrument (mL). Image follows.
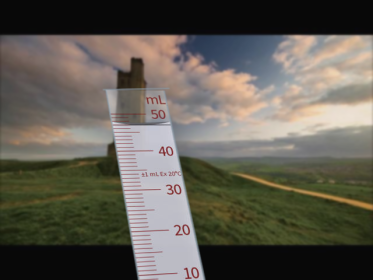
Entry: 47mL
